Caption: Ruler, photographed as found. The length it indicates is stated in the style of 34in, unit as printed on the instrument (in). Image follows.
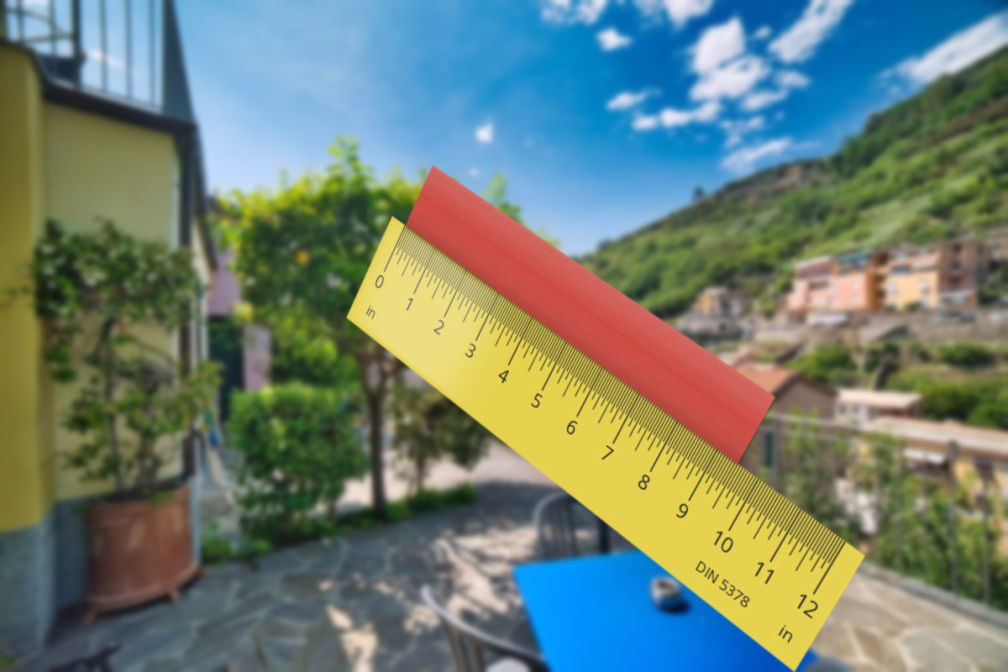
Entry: 9.5in
